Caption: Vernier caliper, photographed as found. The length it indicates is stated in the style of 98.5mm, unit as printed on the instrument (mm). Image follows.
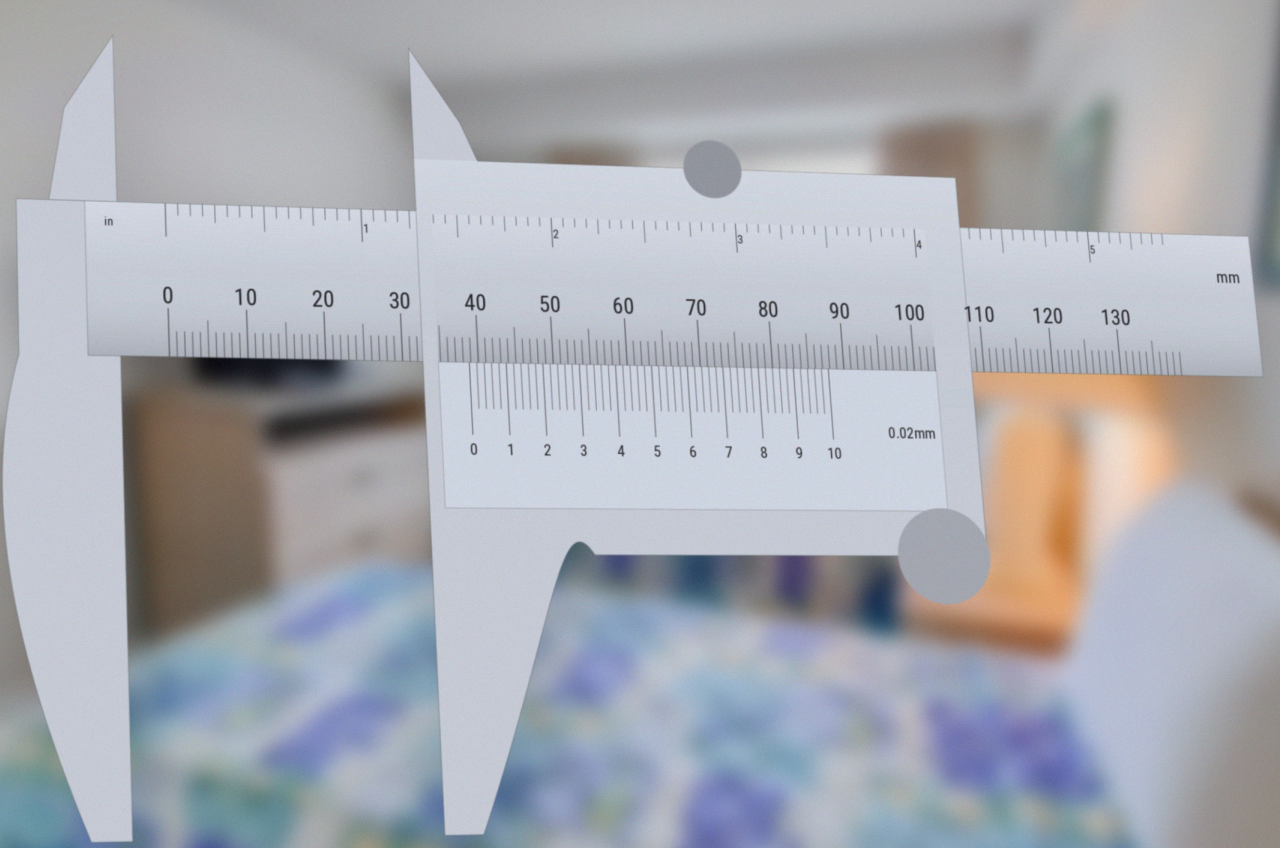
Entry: 38.8mm
